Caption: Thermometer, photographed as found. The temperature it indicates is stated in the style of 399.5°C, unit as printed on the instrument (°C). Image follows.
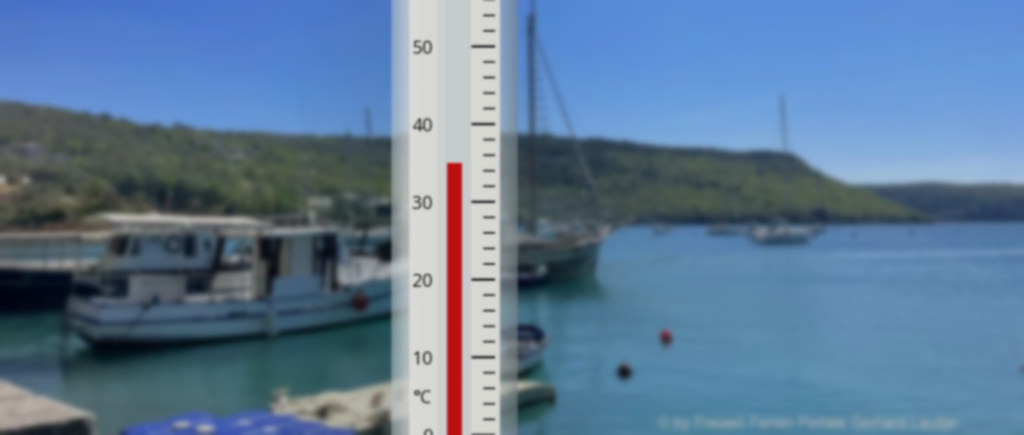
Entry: 35°C
